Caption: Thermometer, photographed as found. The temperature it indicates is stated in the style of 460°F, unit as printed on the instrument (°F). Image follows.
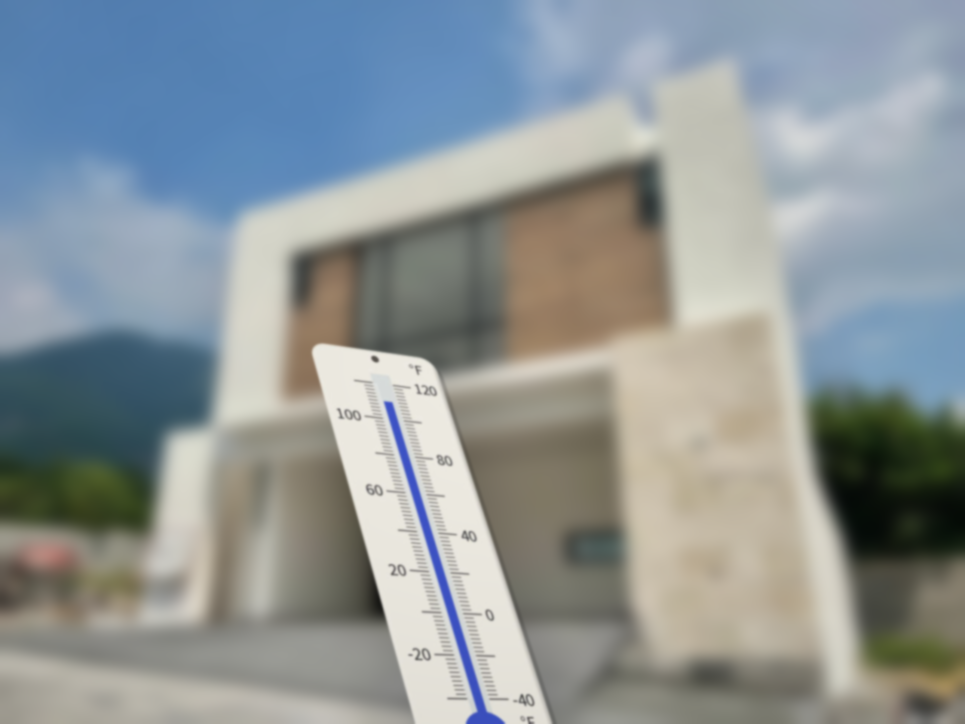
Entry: 110°F
